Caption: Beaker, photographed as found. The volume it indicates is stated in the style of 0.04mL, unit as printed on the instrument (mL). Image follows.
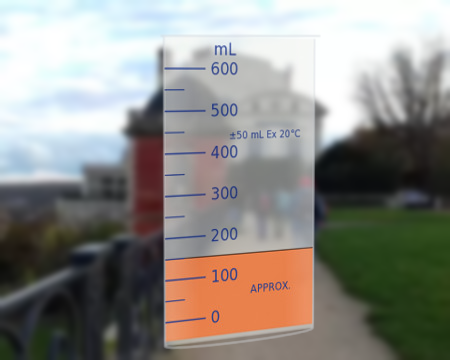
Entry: 150mL
